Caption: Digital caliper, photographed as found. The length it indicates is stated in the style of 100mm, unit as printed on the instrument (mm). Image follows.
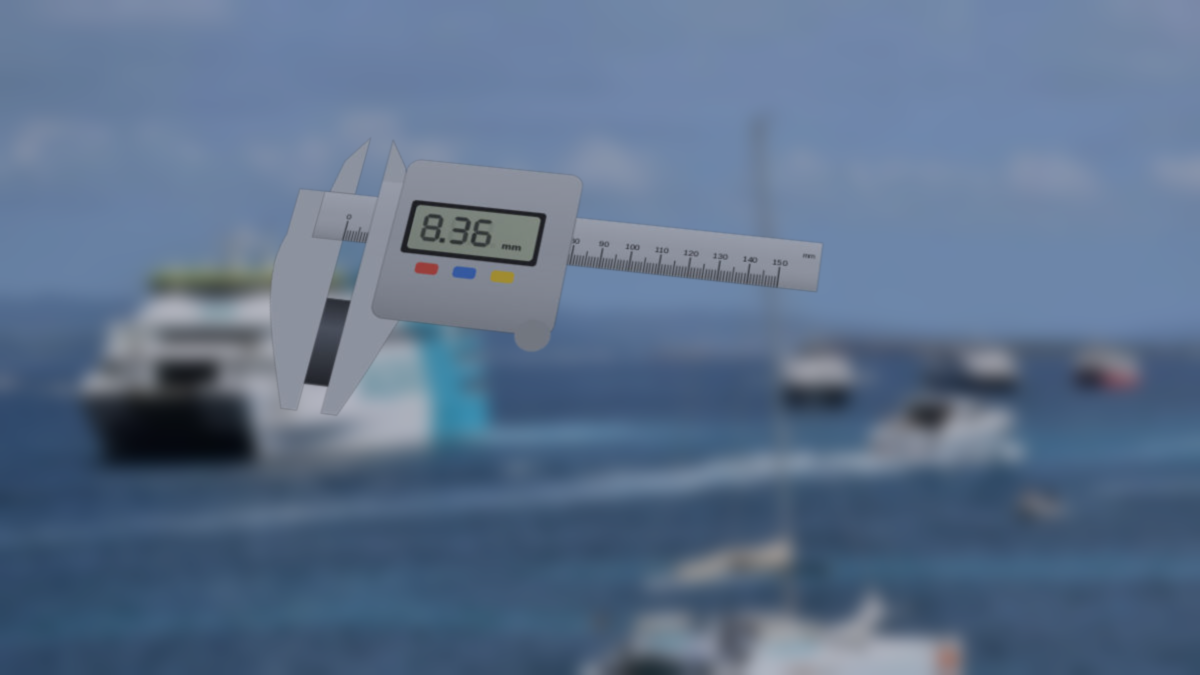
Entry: 8.36mm
